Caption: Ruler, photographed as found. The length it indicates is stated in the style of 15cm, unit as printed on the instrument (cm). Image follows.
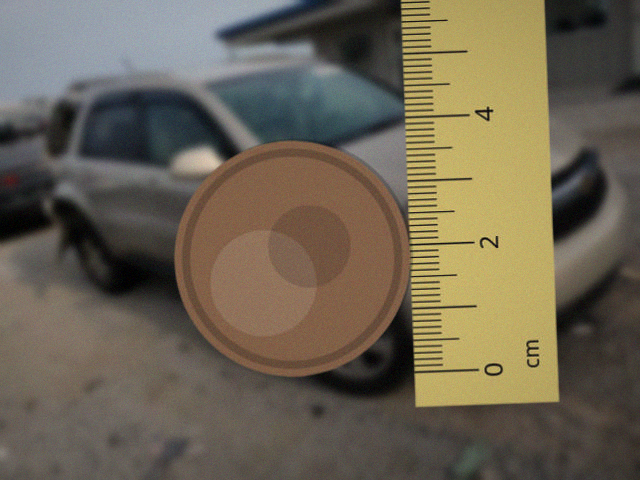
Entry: 3.7cm
